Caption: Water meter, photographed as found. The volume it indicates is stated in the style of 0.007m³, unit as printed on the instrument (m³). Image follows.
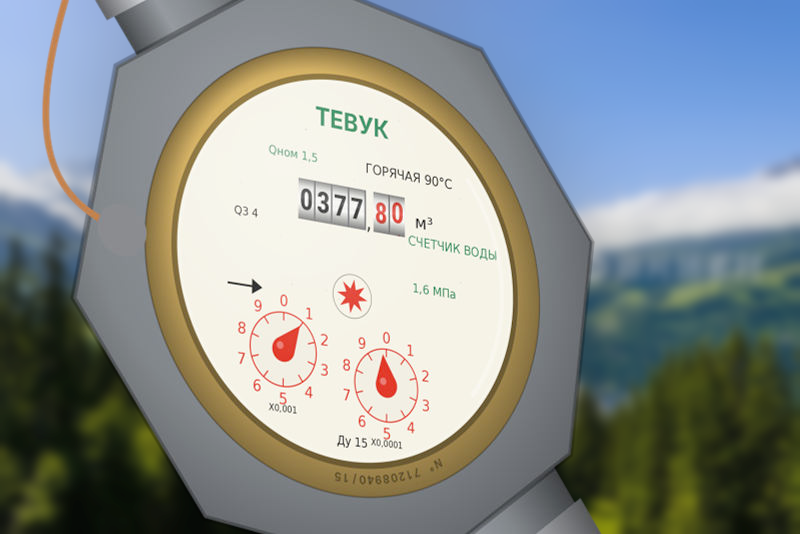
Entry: 377.8009m³
